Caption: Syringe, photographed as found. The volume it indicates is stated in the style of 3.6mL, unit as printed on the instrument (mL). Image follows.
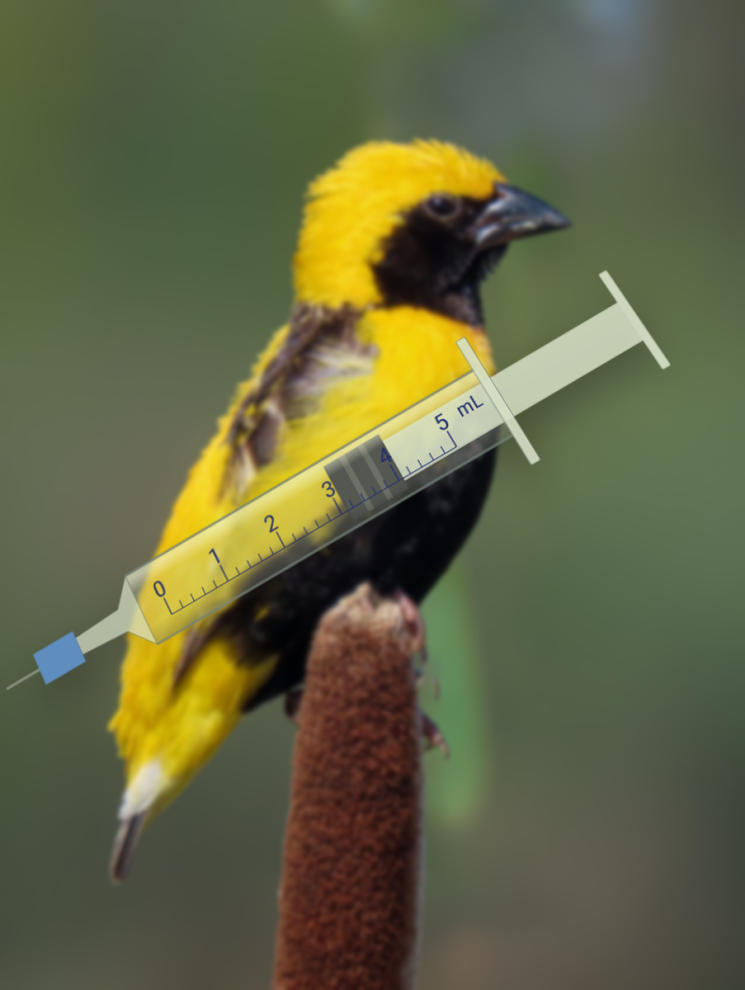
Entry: 3.1mL
